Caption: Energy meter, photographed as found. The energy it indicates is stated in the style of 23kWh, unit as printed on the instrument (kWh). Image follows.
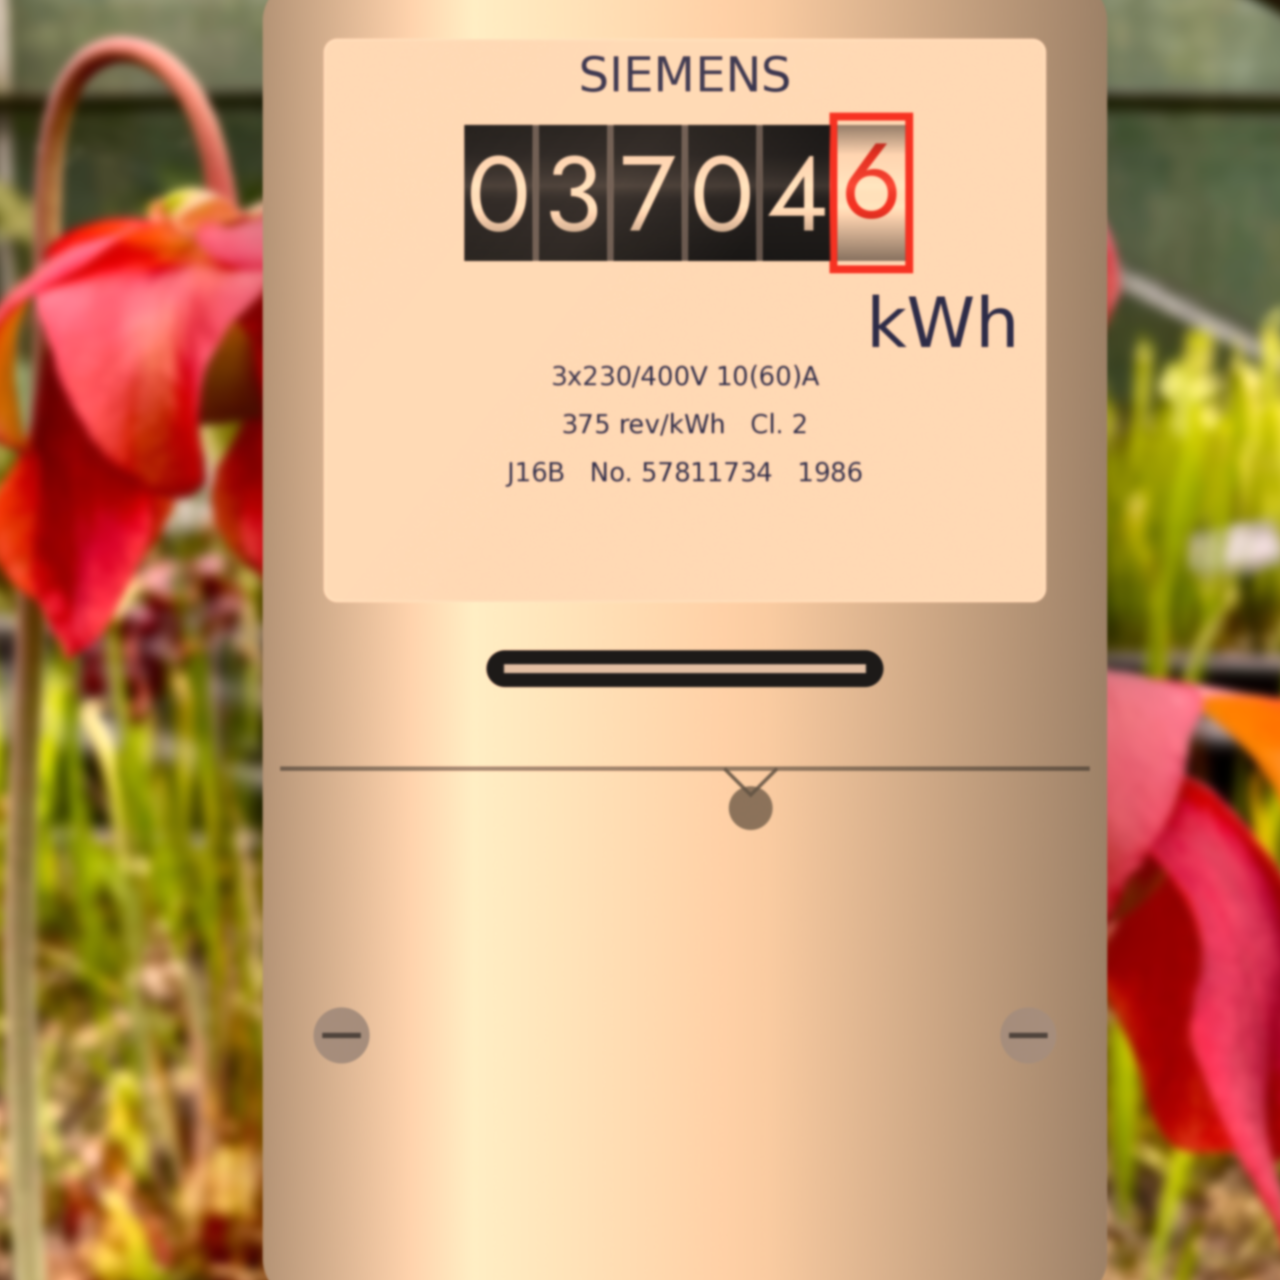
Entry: 3704.6kWh
